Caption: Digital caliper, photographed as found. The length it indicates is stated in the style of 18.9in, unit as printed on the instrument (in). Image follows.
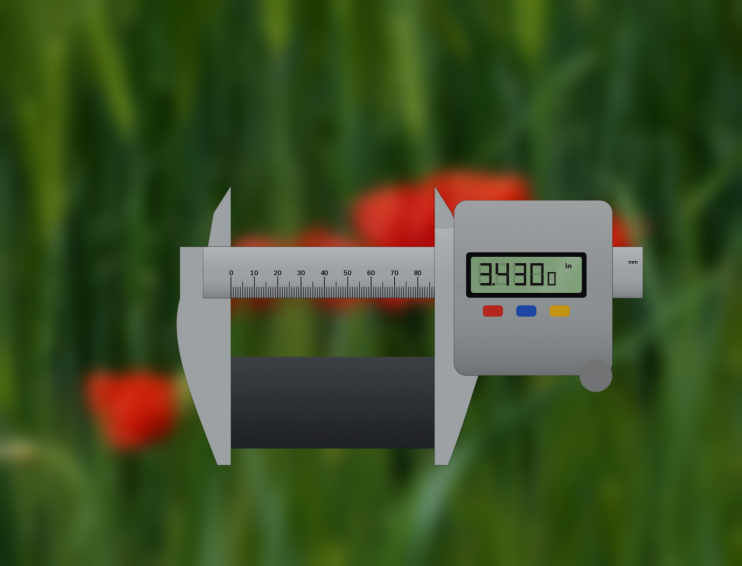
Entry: 3.4300in
